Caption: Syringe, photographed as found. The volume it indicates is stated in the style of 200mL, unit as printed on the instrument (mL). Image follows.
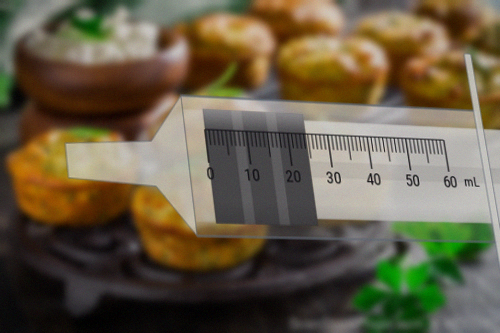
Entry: 0mL
